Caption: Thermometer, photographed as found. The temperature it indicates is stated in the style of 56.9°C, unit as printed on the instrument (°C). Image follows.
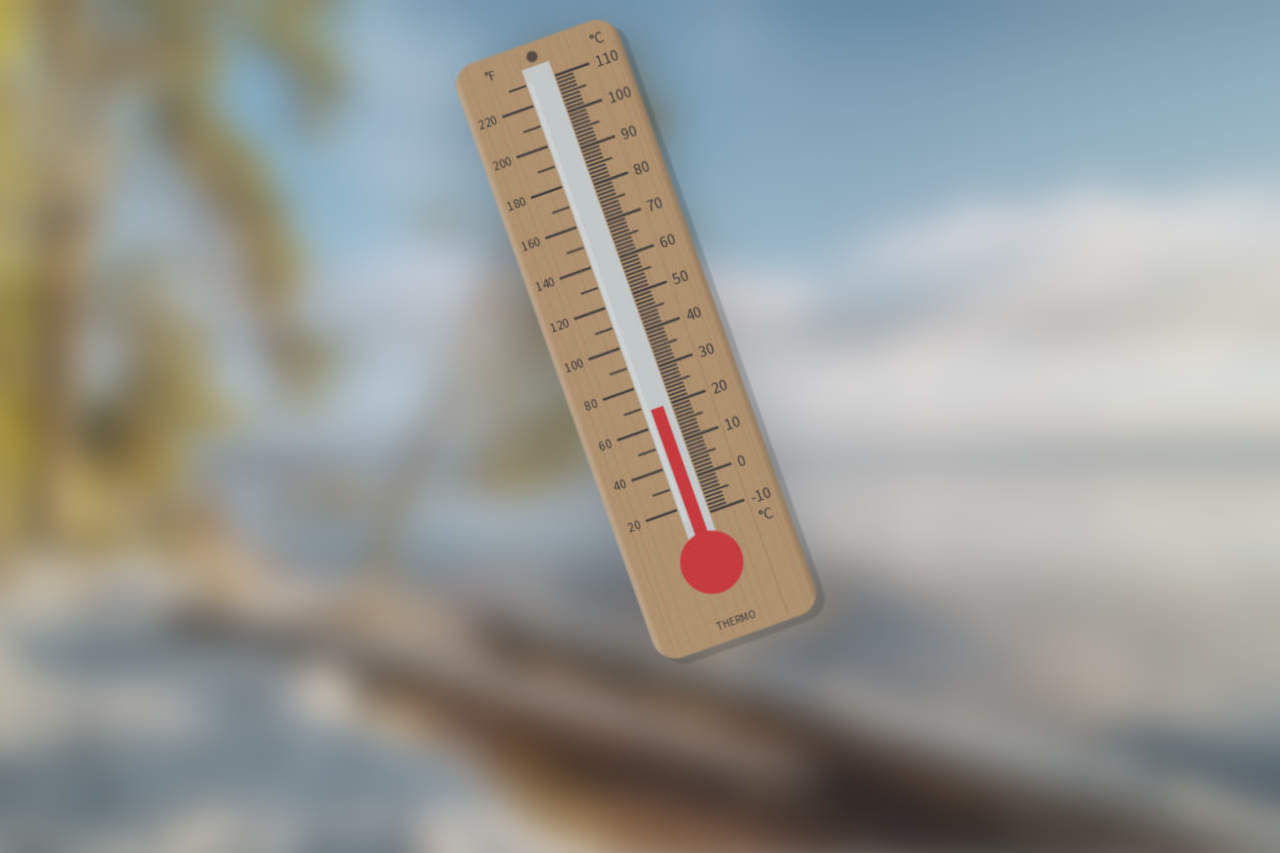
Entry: 20°C
